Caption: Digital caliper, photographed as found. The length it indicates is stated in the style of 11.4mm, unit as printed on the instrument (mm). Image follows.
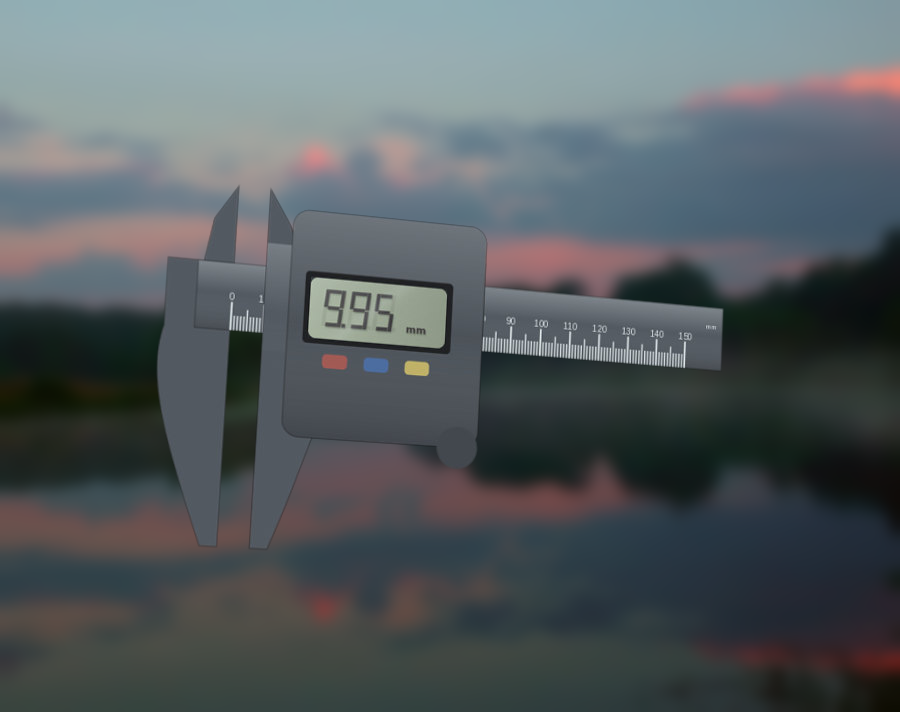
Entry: 9.95mm
